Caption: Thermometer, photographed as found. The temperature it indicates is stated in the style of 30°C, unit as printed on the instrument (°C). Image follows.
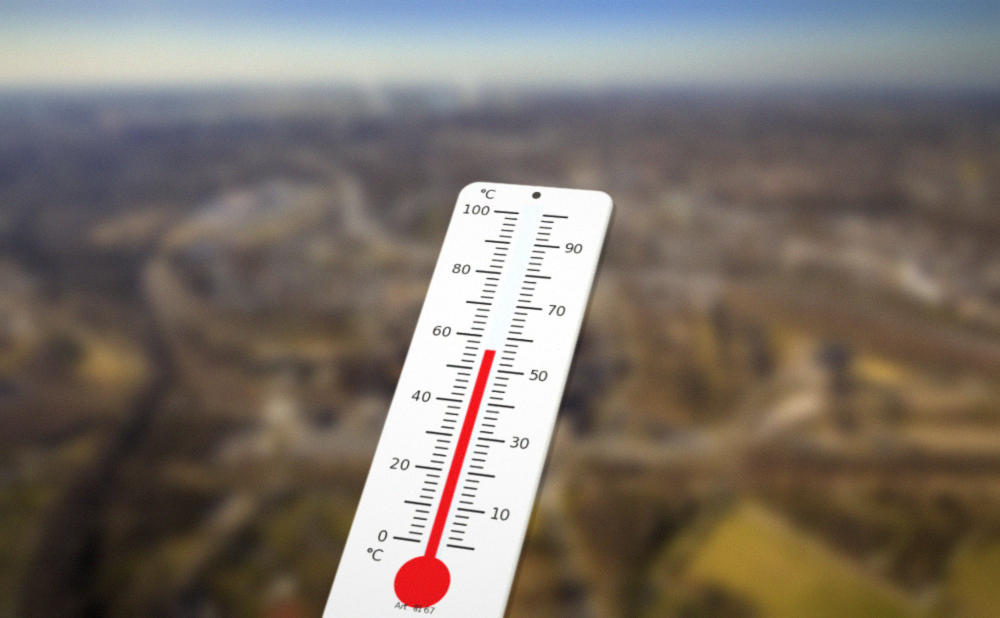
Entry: 56°C
